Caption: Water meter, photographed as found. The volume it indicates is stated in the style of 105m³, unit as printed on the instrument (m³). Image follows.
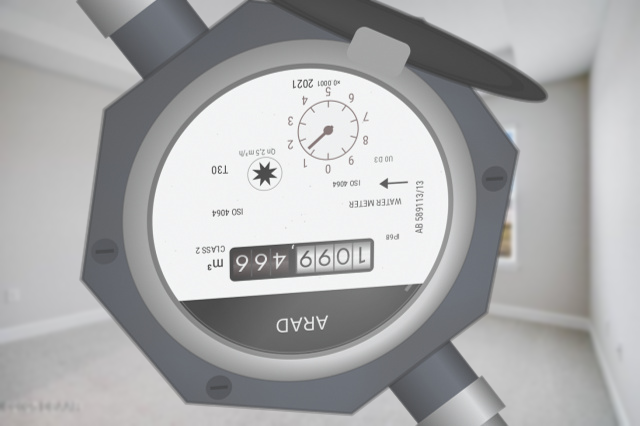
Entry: 1099.4661m³
